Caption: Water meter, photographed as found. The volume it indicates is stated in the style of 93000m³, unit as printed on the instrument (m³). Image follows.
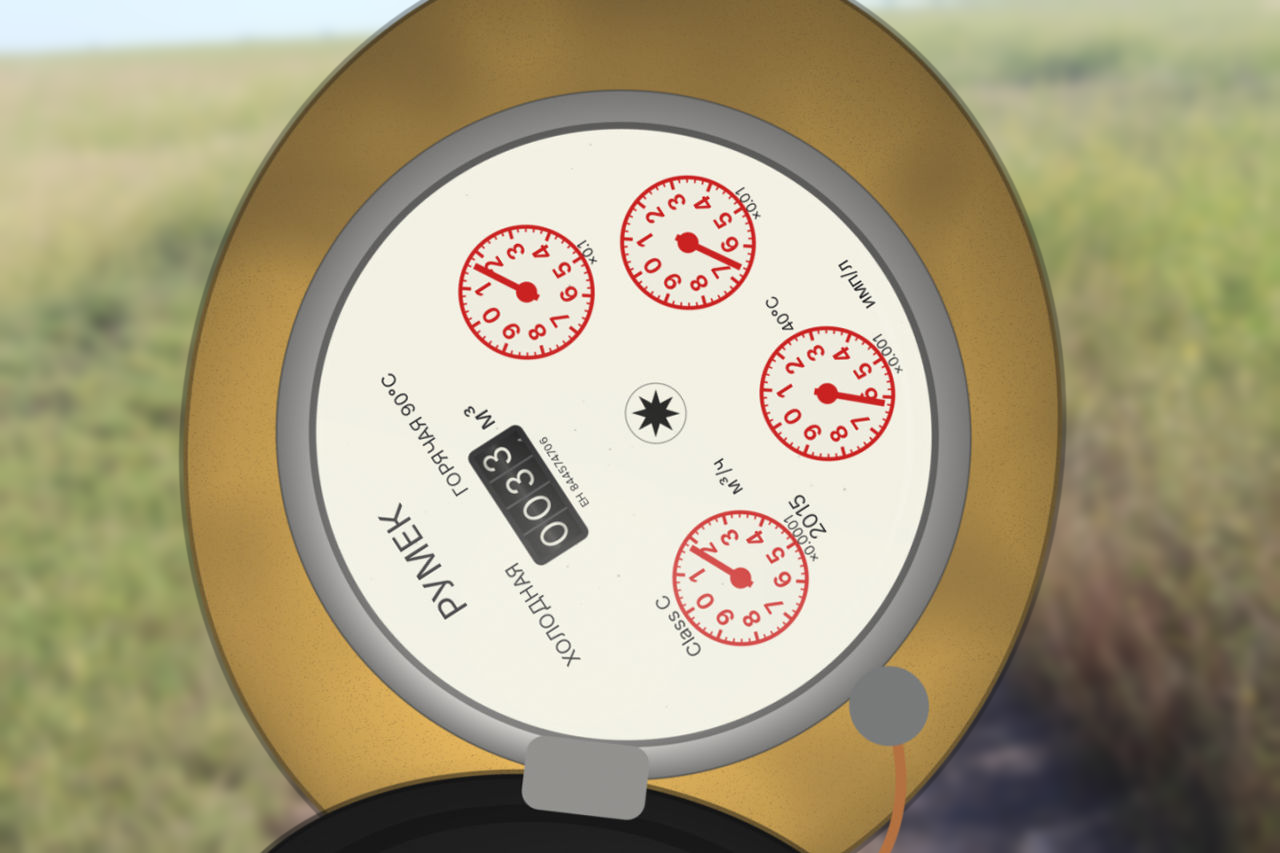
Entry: 33.1661m³
